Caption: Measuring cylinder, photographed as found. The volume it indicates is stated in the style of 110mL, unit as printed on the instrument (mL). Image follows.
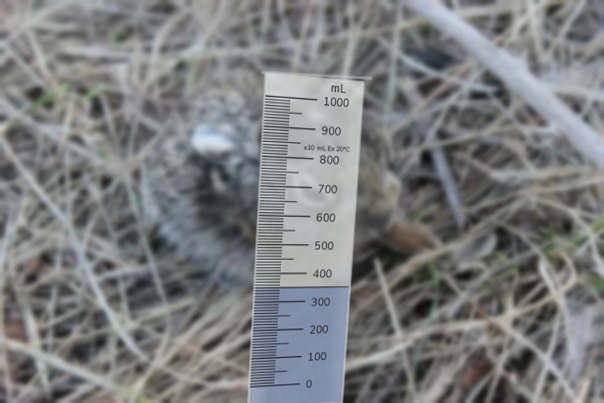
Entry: 350mL
